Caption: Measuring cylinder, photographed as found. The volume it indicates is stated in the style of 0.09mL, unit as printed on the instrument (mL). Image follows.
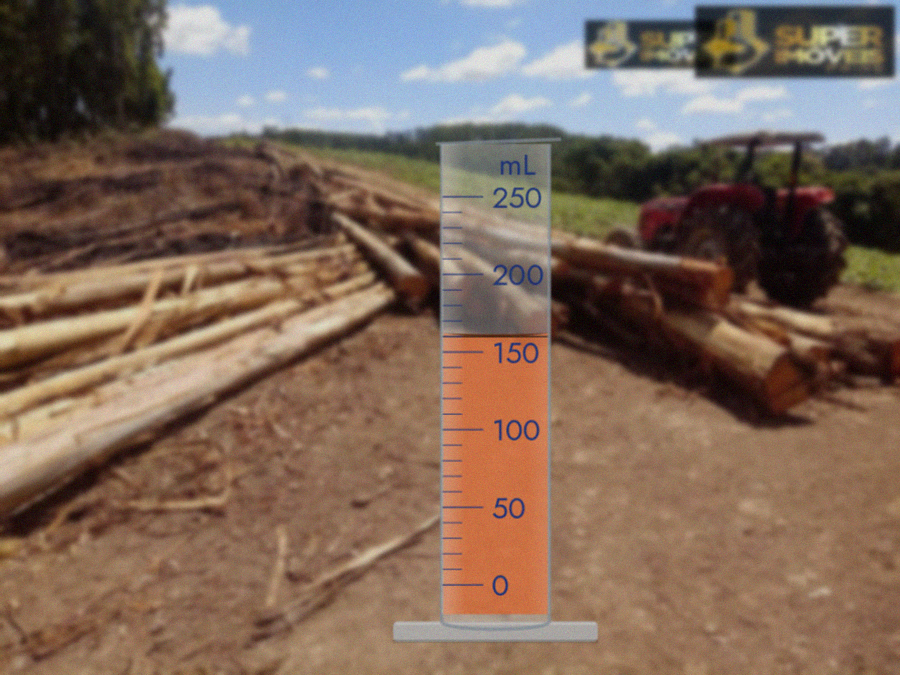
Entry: 160mL
